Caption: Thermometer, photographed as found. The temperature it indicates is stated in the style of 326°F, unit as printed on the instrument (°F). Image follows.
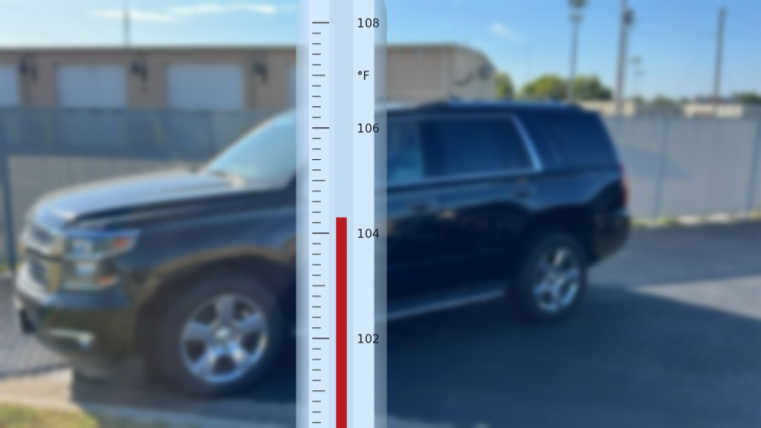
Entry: 104.3°F
